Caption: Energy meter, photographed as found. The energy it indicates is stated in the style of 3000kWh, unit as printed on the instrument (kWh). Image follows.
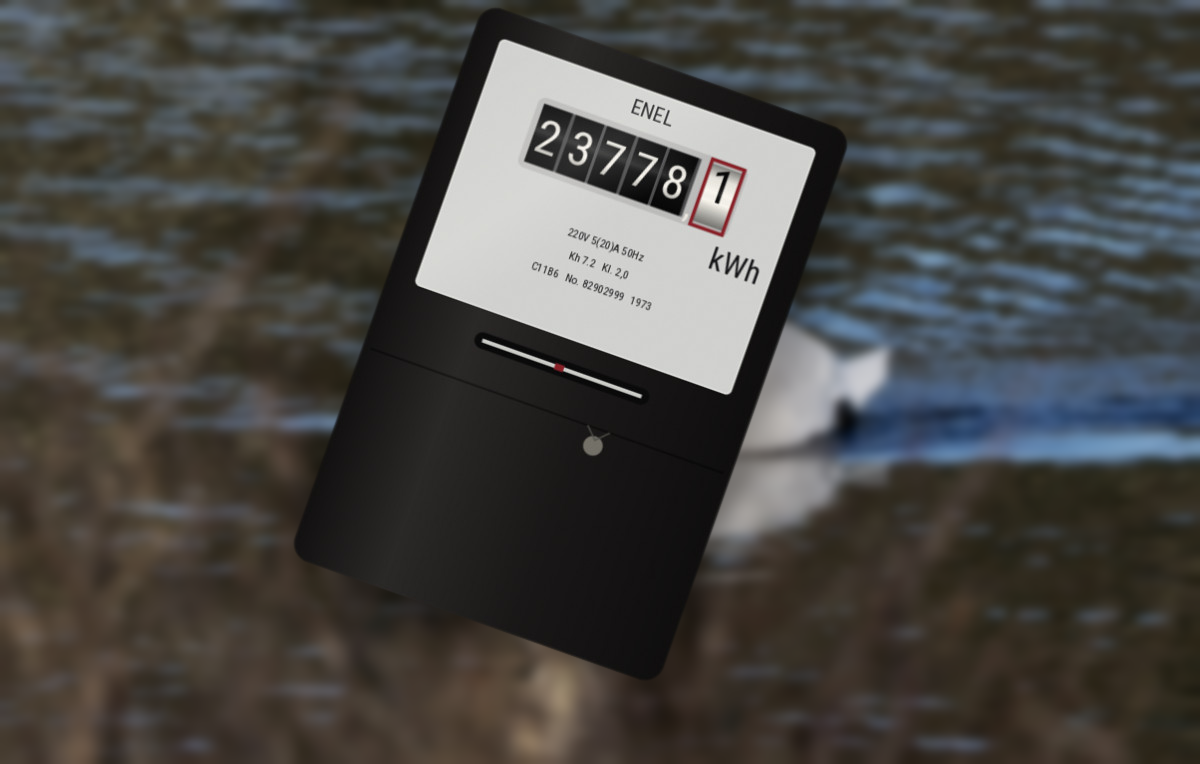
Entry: 23778.1kWh
